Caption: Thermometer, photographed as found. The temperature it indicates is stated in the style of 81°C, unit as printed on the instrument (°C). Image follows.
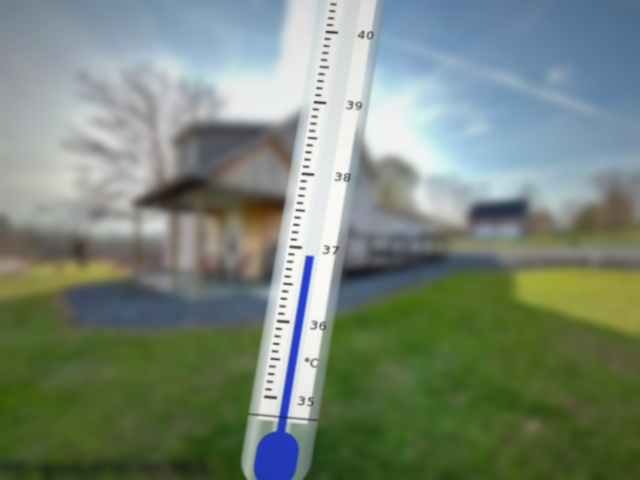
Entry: 36.9°C
